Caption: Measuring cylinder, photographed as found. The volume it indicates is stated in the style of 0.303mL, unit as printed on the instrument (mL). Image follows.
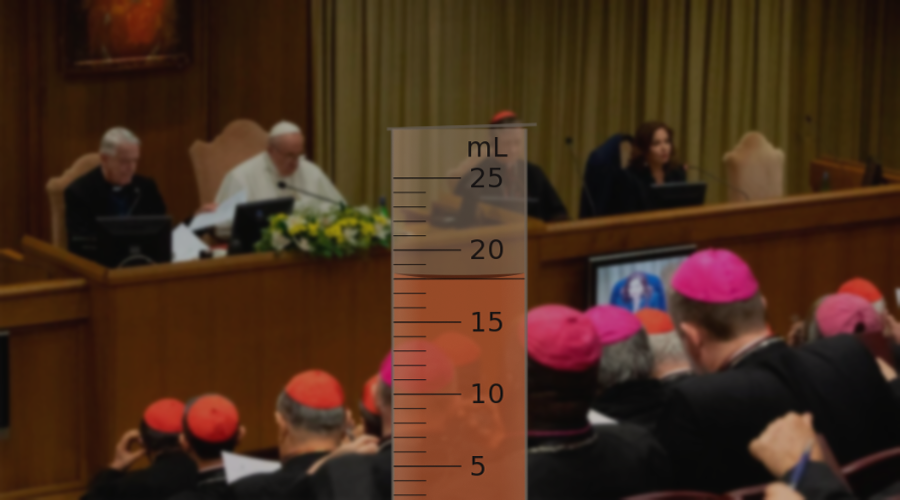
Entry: 18mL
